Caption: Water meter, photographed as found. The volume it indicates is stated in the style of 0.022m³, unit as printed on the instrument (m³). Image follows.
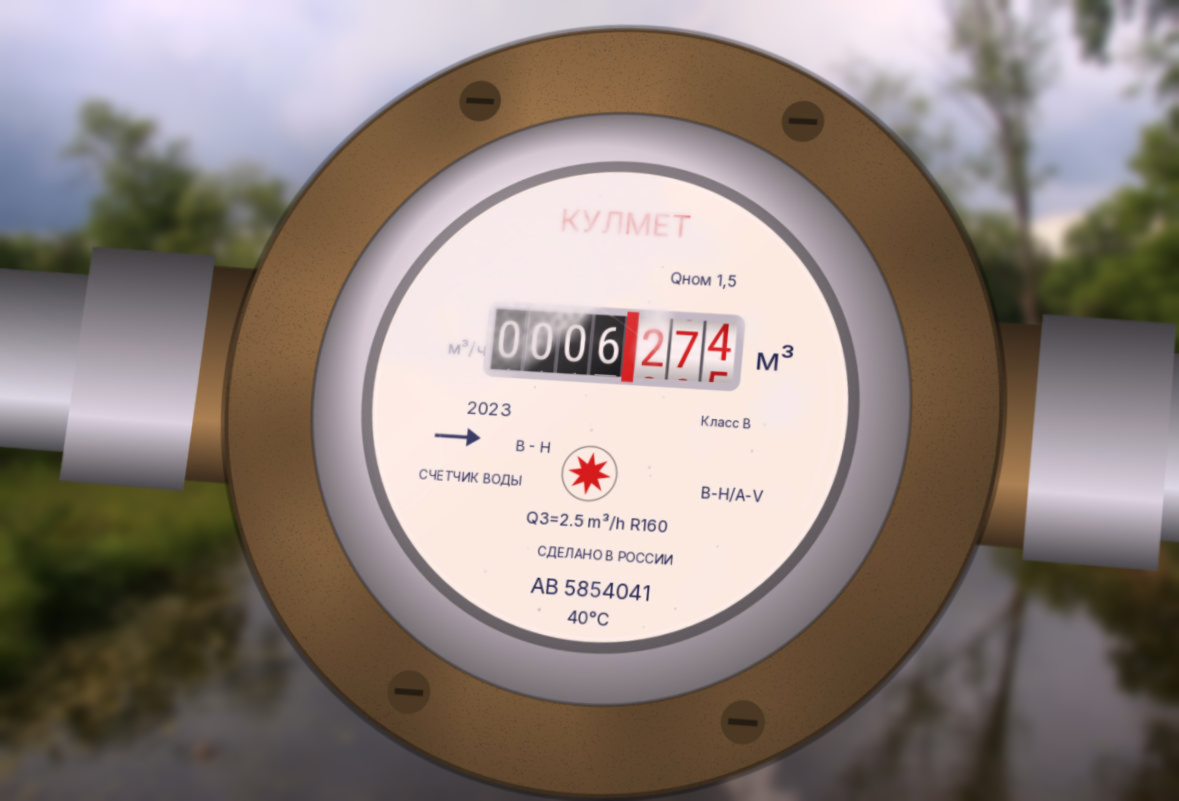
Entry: 6.274m³
